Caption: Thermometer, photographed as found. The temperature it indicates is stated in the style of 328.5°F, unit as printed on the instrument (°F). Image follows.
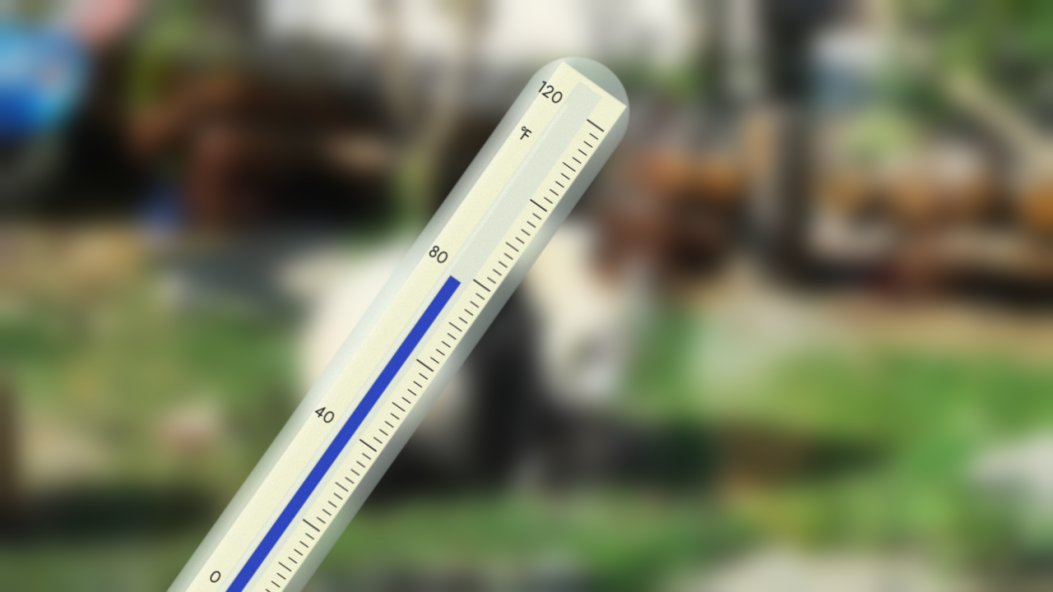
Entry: 78°F
